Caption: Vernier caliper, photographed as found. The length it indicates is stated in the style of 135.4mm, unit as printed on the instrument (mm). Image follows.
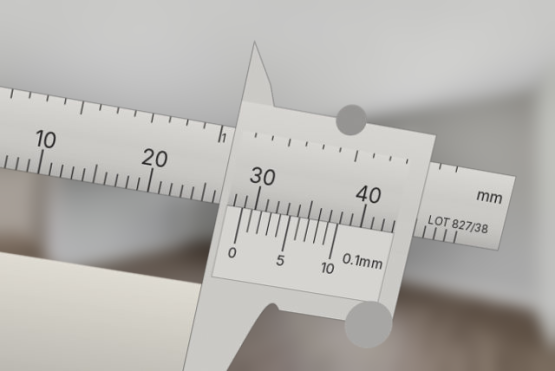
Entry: 28.8mm
